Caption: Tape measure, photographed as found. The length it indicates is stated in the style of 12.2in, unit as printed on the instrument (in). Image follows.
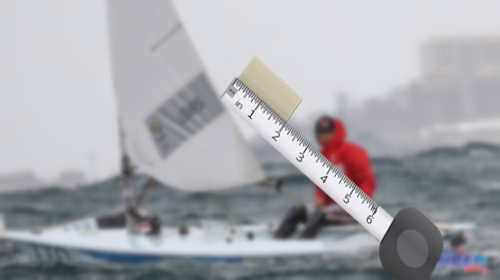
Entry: 2in
